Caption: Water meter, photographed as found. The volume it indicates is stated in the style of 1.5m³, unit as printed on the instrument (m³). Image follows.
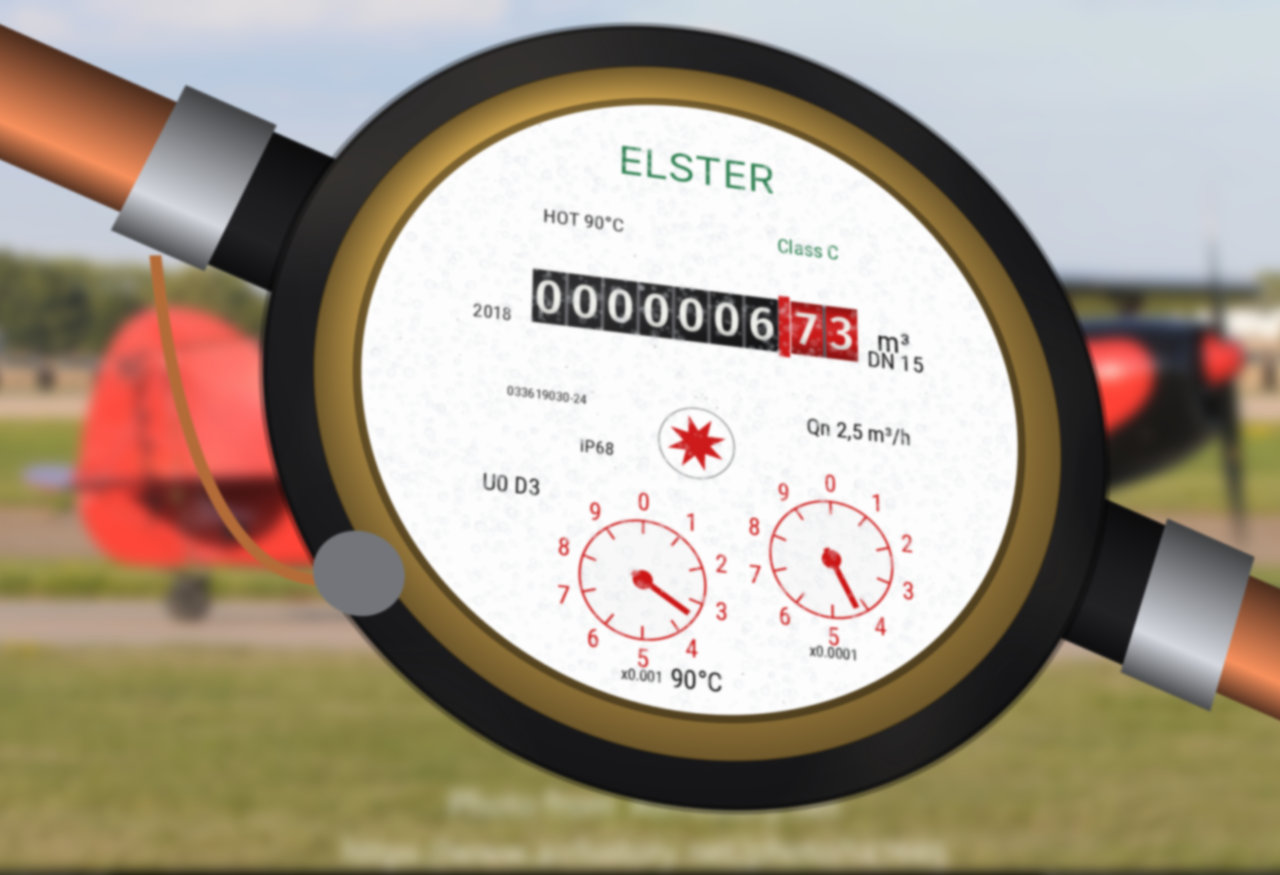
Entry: 6.7334m³
